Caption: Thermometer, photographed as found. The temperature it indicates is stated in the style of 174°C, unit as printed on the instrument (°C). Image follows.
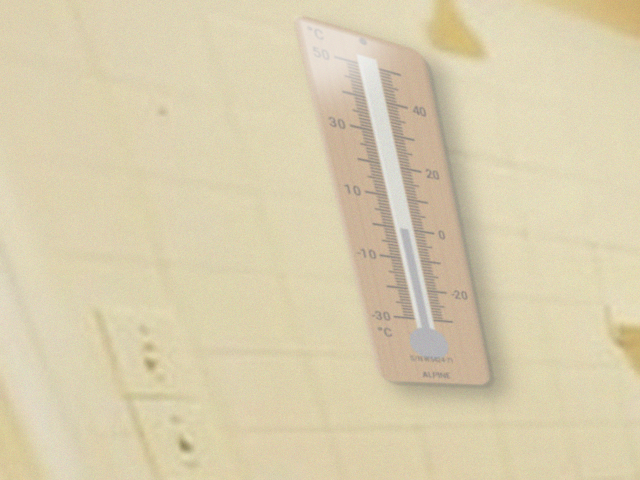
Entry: 0°C
